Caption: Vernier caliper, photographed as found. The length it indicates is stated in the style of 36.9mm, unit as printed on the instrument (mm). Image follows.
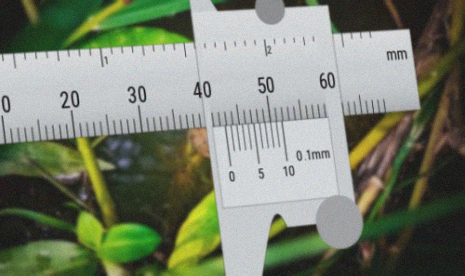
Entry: 42.8mm
